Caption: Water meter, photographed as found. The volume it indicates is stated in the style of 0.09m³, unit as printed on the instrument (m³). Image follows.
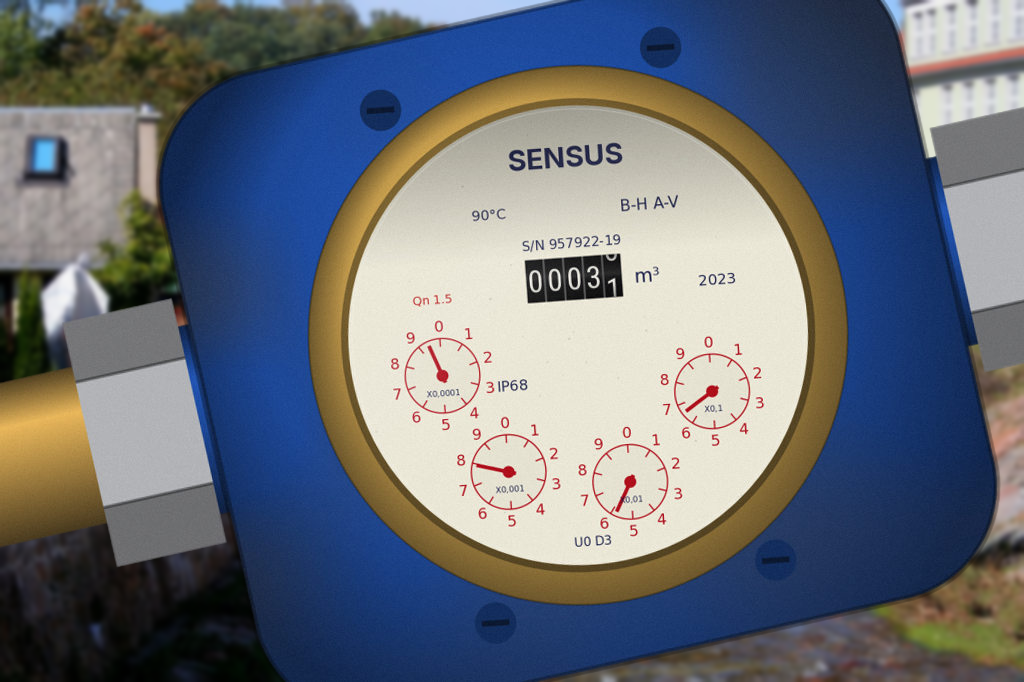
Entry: 30.6579m³
